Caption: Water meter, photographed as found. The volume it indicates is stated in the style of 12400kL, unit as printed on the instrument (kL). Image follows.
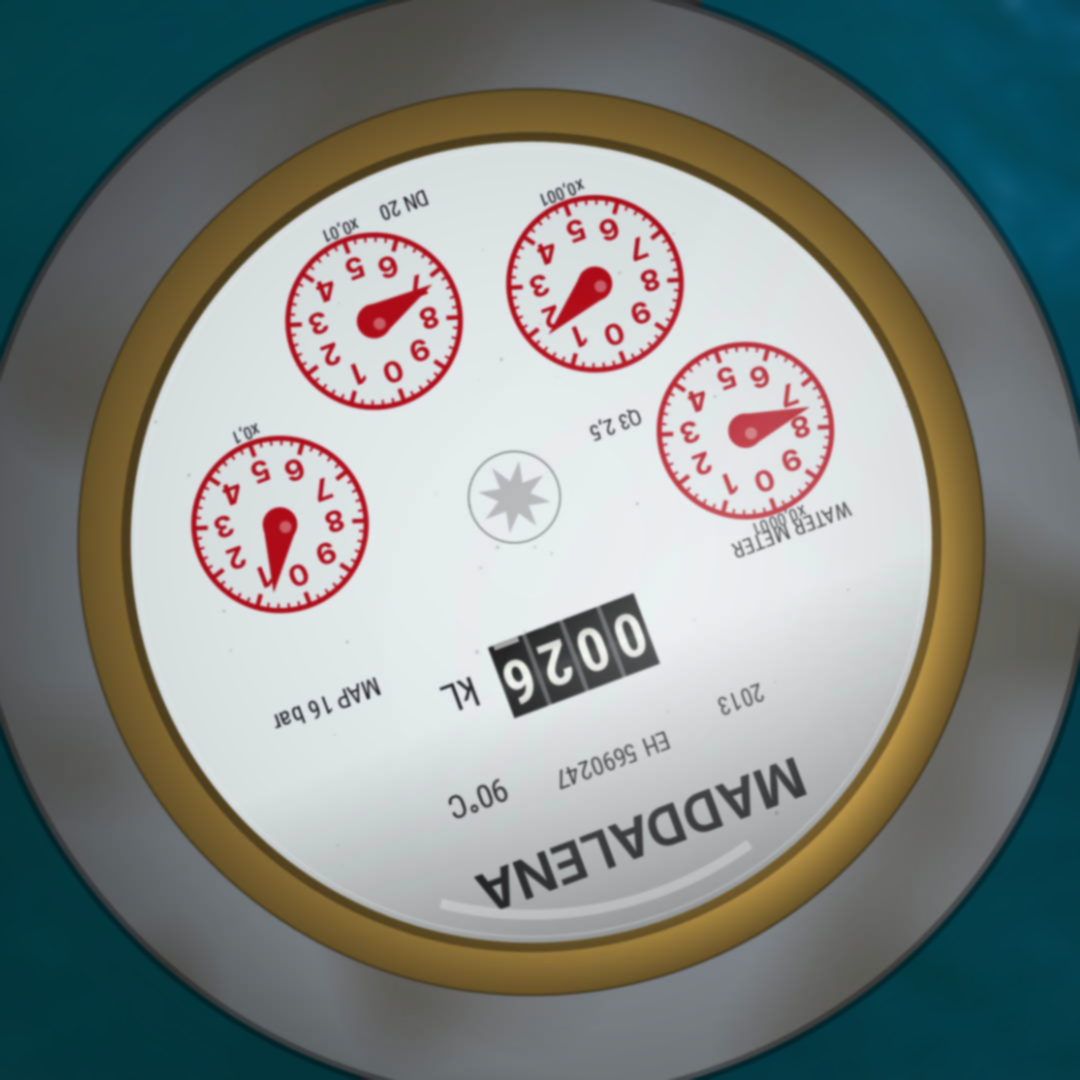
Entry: 26.0717kL
